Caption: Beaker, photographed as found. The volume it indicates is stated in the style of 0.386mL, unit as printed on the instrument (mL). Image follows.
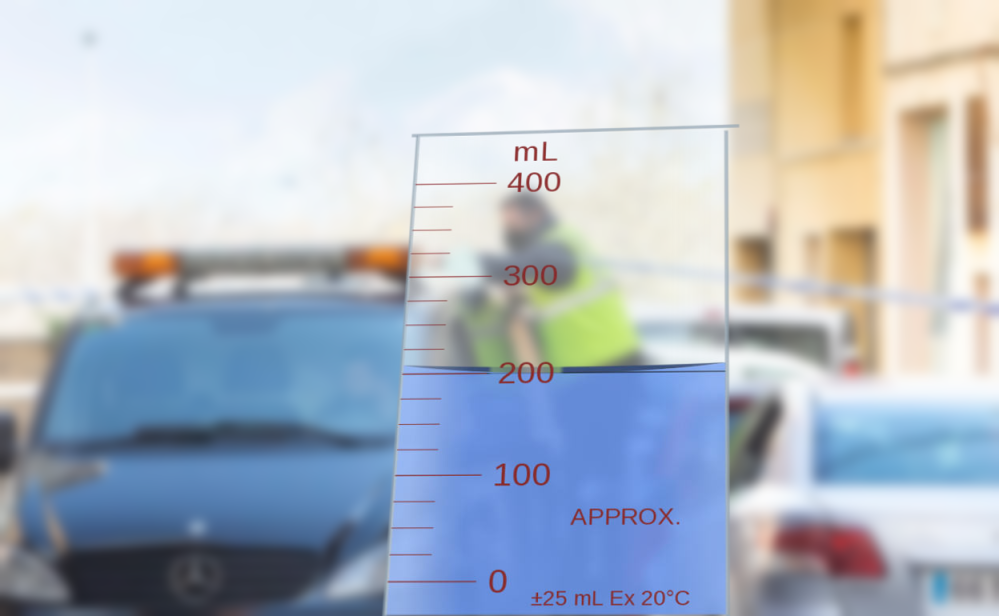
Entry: 200mL
